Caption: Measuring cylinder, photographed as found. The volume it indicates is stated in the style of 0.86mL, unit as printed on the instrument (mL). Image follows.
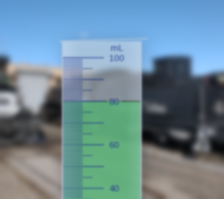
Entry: 80mL
